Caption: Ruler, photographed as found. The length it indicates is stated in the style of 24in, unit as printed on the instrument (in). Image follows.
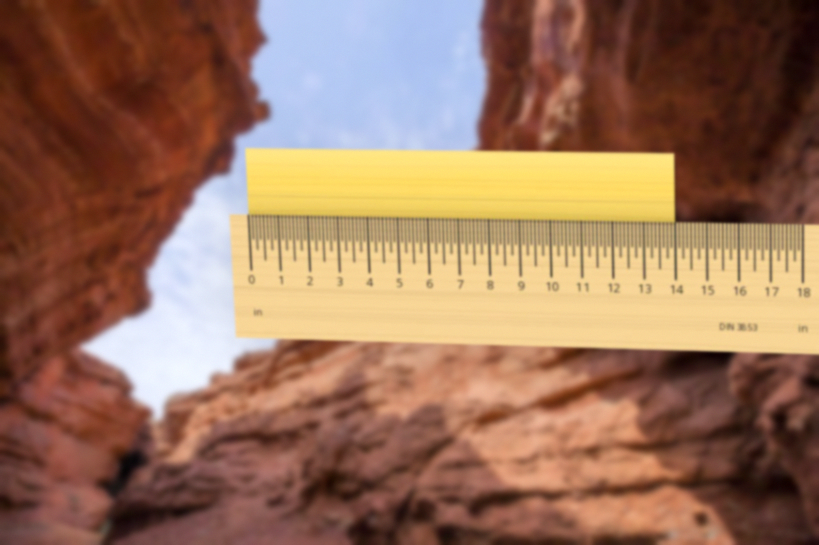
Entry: 14in
